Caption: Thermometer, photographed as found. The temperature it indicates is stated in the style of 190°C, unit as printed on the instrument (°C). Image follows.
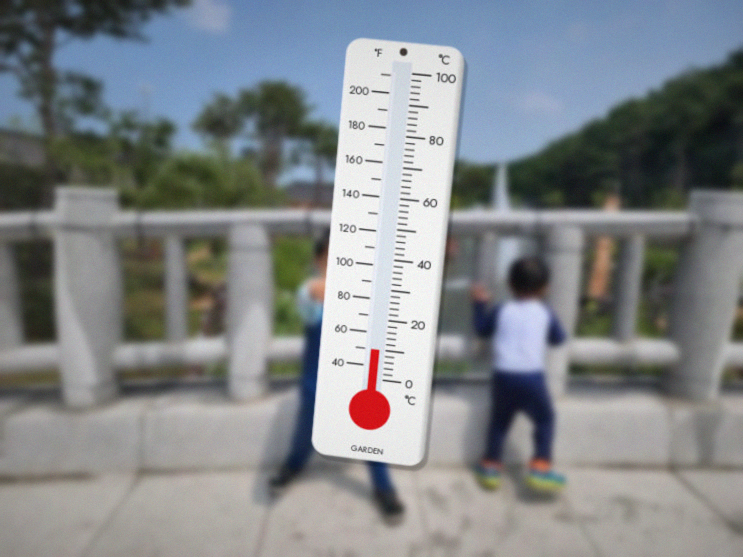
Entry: 10°C
